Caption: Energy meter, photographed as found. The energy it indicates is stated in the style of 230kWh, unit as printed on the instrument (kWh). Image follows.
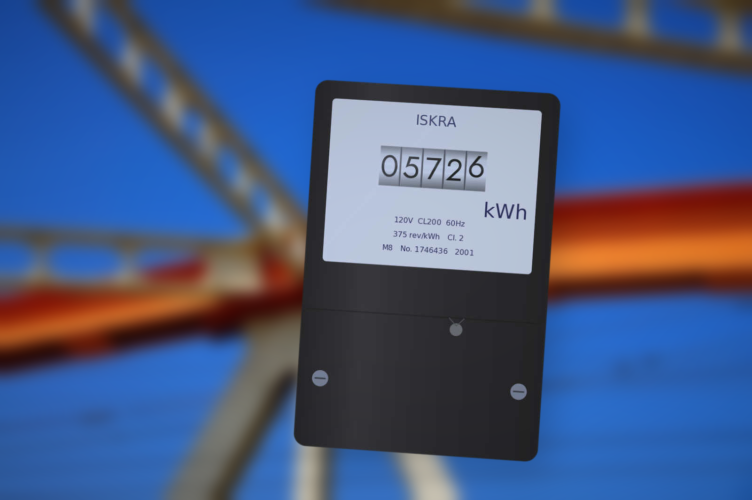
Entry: 5726kWh
